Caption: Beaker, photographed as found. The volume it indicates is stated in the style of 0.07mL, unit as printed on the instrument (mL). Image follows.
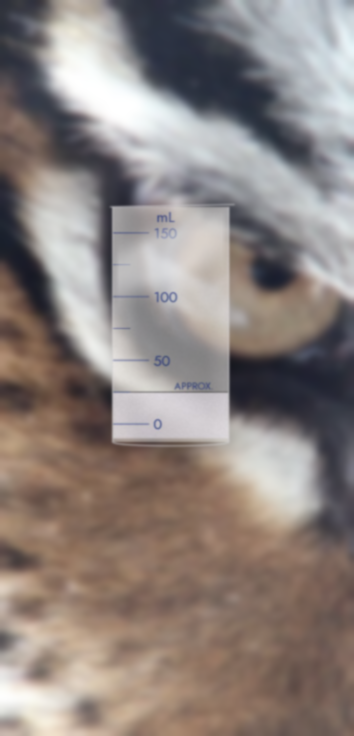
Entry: 25mL
